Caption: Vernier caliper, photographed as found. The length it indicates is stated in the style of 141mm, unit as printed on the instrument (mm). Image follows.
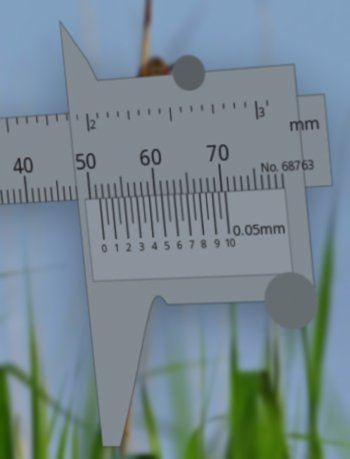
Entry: 51.5mm
